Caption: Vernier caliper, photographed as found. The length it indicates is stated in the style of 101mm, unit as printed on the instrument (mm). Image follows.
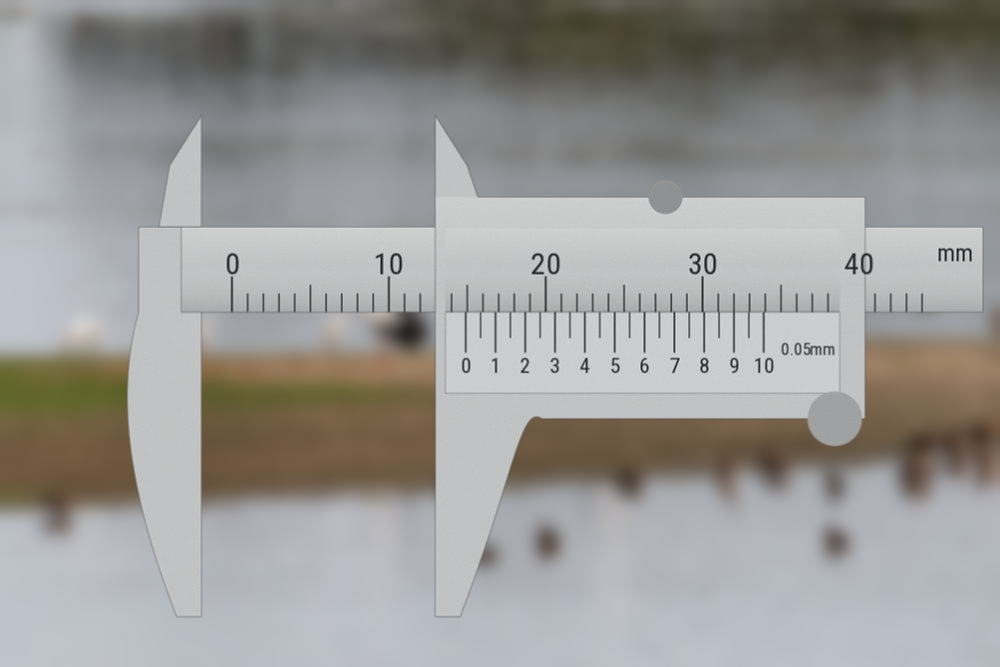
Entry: 14.9mm
